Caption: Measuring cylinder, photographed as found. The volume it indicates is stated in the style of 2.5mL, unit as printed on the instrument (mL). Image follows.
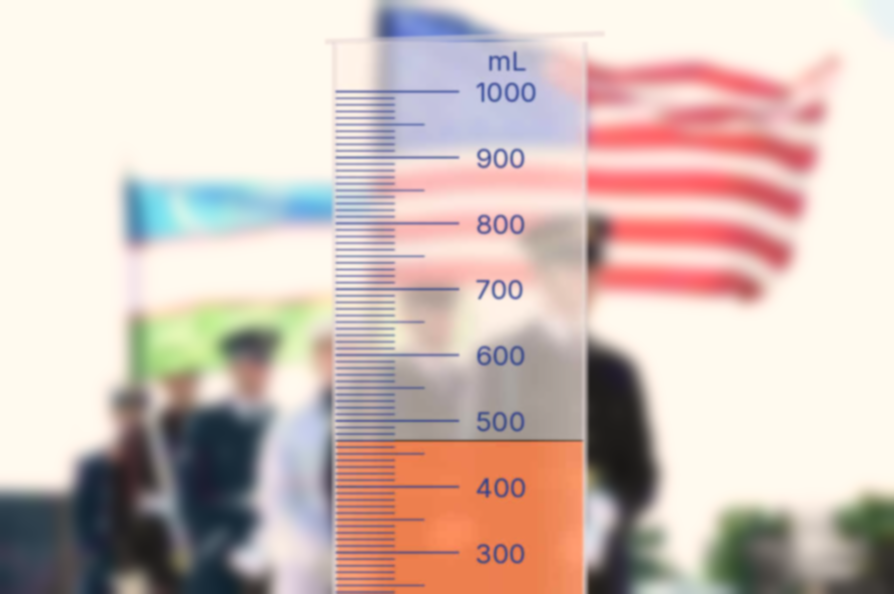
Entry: 470mL
